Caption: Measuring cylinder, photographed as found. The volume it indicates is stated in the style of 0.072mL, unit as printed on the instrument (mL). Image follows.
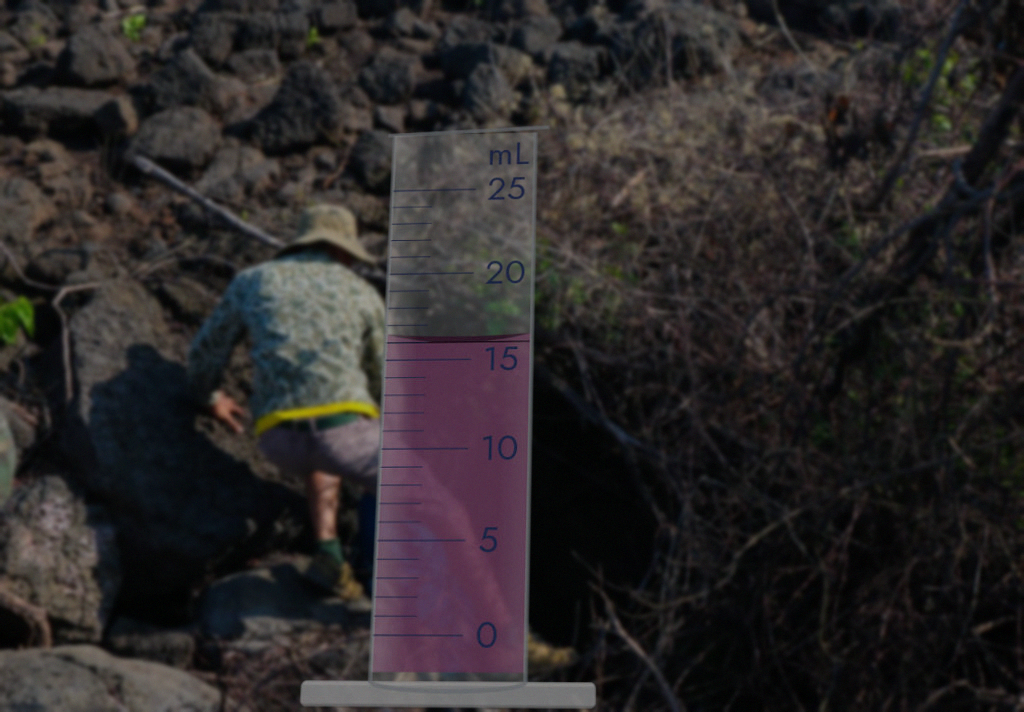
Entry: 16mL
